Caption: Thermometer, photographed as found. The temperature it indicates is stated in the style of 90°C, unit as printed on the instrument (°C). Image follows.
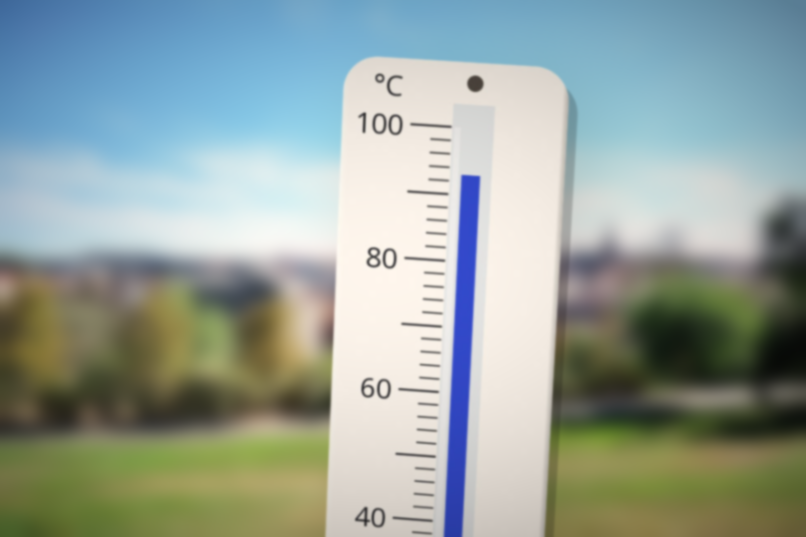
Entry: 93°C
